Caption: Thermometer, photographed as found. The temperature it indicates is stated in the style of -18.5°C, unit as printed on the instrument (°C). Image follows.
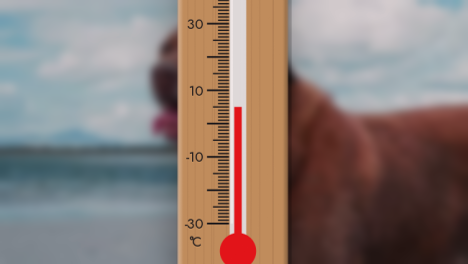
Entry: 5°C
